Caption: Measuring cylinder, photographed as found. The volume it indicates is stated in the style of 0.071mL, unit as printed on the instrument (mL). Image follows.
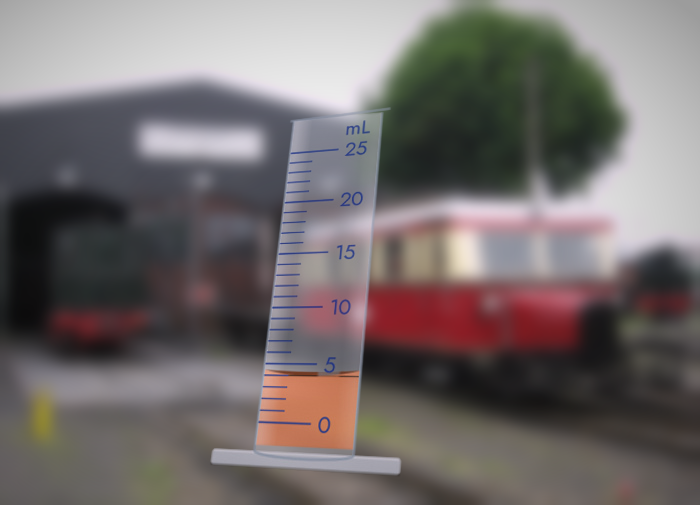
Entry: 4mL
